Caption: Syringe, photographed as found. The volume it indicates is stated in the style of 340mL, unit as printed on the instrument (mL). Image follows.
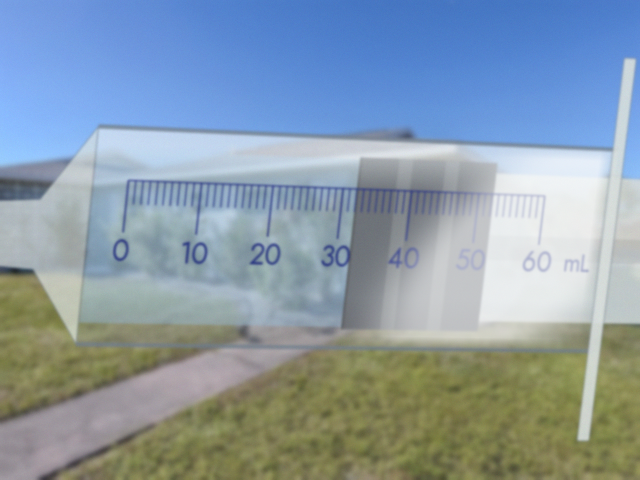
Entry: 32mL
